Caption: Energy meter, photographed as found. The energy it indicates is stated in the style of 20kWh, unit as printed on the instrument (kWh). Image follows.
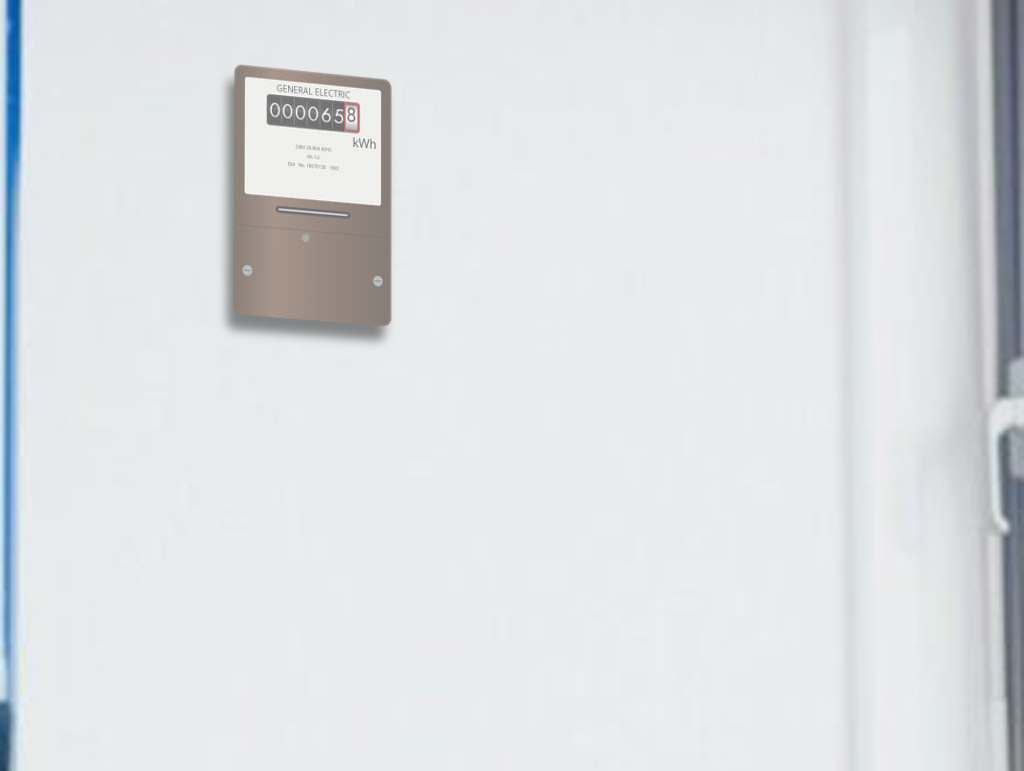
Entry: 65.8kWh
